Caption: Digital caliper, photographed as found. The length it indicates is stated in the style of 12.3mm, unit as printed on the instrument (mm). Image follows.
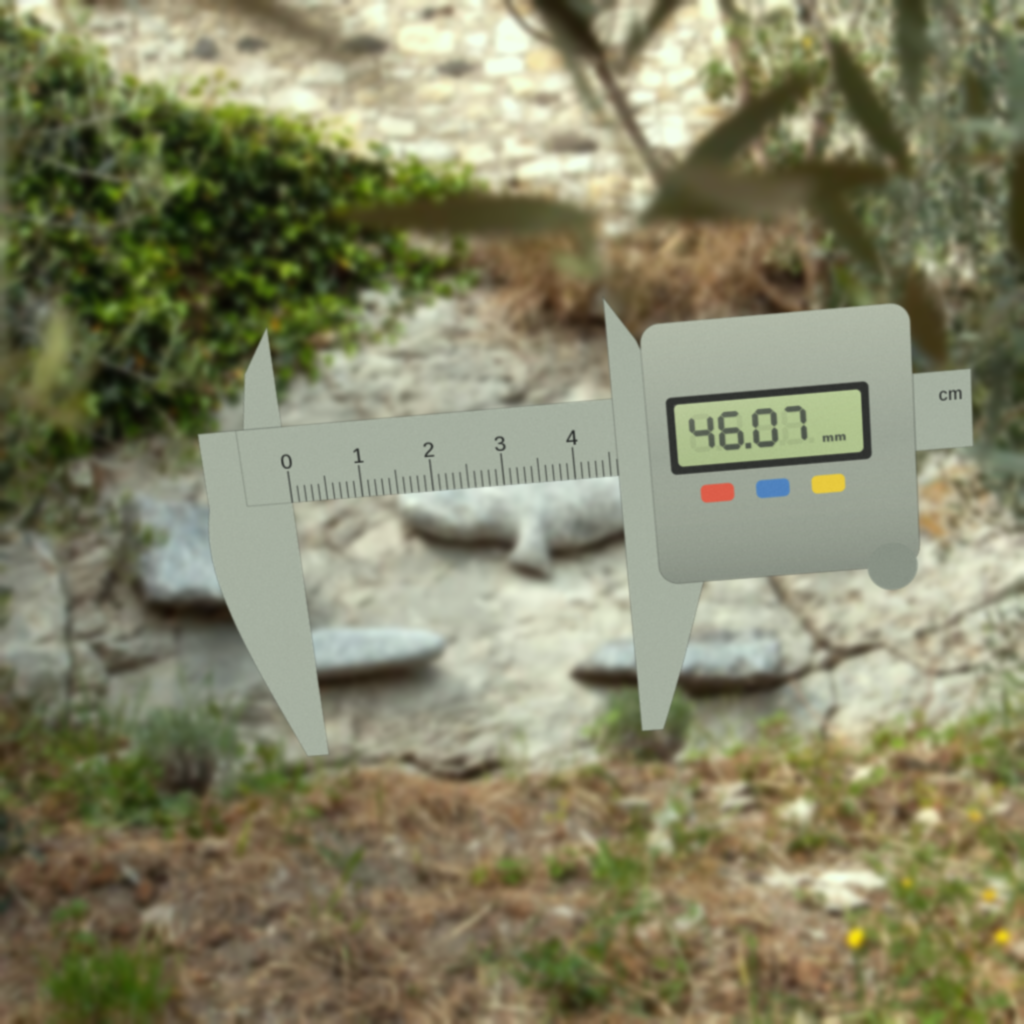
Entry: 46.07mm
